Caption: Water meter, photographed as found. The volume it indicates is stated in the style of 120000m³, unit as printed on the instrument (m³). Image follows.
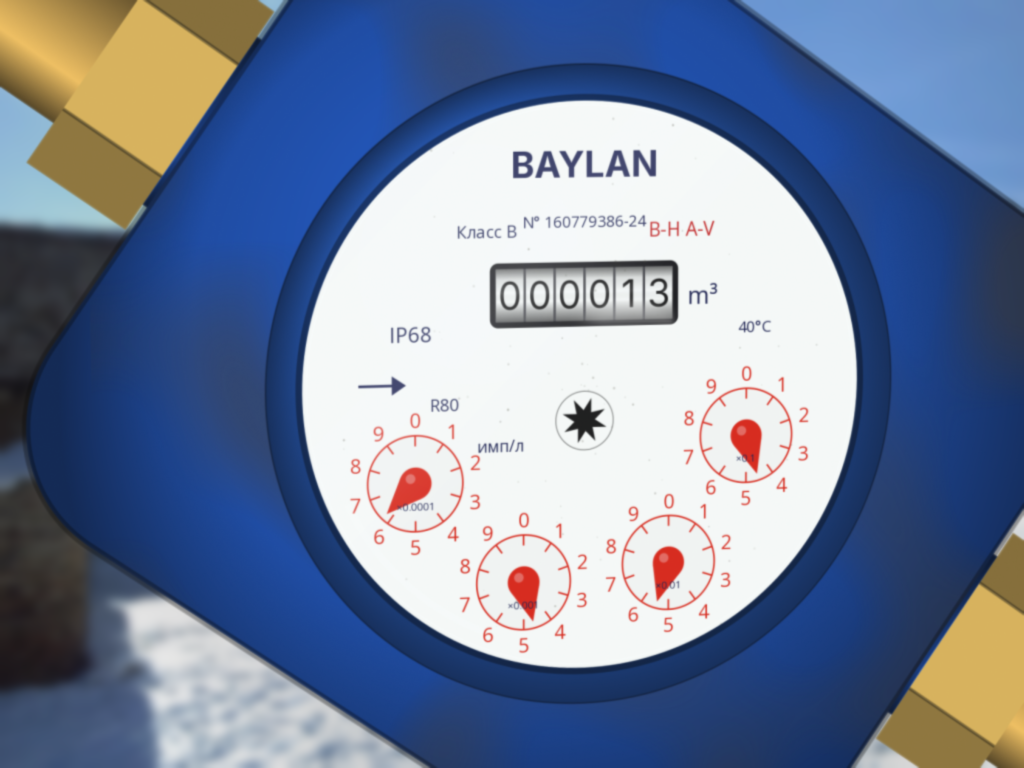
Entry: 13.4546m³
